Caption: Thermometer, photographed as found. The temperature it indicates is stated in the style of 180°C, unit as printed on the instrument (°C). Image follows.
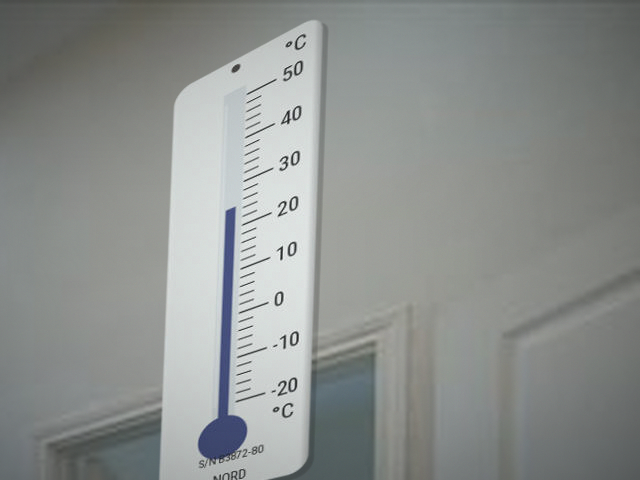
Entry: 25°C
